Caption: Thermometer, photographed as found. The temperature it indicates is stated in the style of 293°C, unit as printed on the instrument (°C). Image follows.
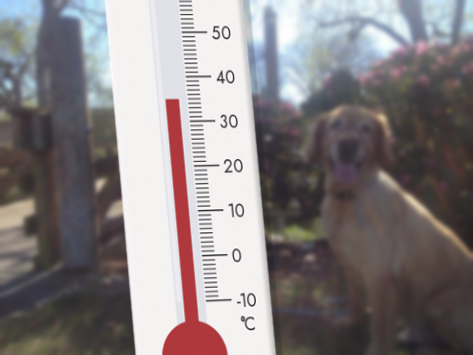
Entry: 35°C
